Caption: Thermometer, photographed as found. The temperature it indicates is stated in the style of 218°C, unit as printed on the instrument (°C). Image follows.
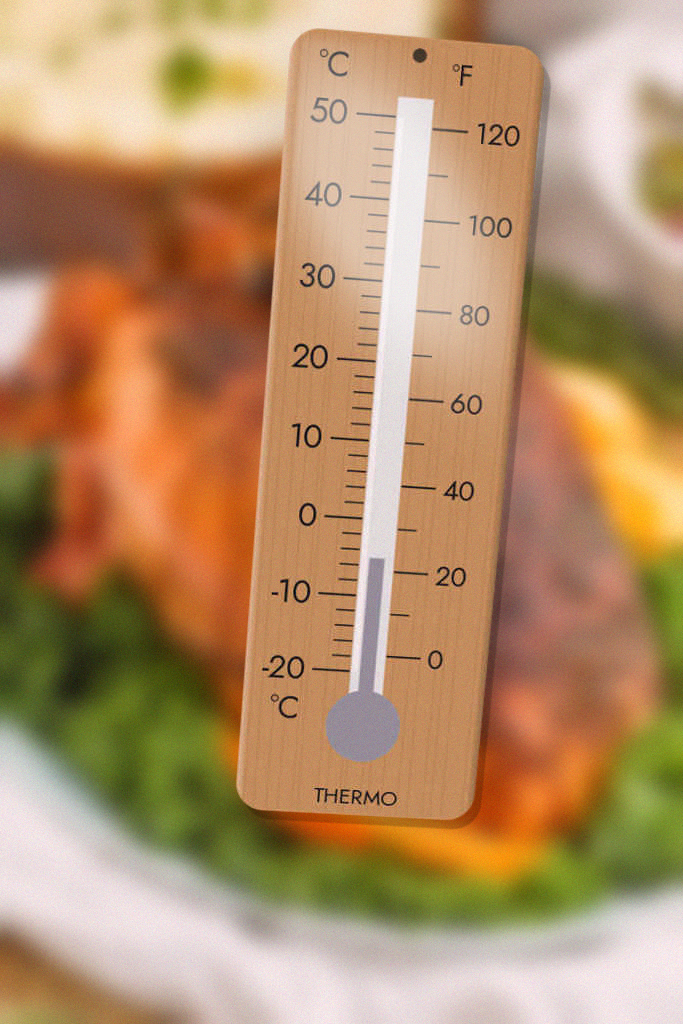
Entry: -5°C
